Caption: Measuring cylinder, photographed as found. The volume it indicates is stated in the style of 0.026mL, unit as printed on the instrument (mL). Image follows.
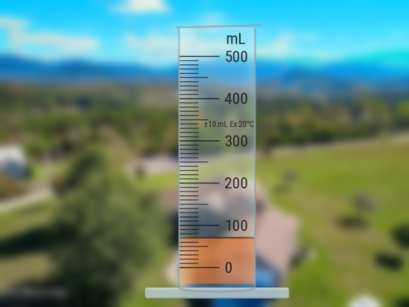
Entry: 70mL
